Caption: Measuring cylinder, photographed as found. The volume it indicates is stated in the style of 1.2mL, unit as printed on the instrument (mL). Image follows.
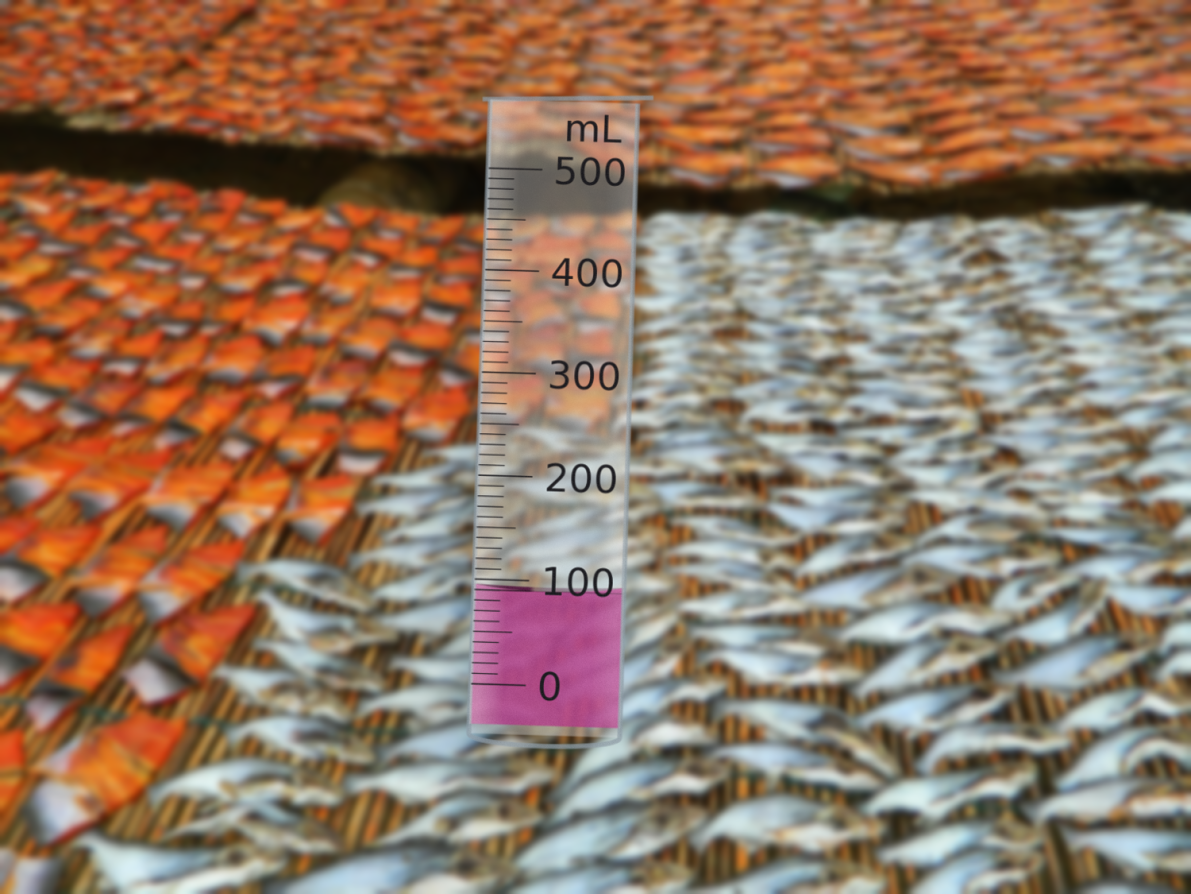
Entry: 90mL
